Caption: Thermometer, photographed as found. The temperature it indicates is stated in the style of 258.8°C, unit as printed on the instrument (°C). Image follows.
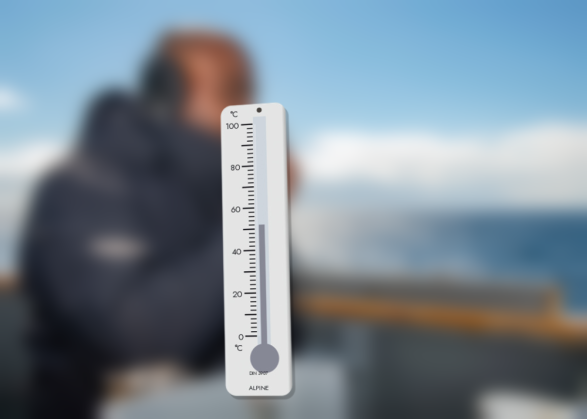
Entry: 52°C
